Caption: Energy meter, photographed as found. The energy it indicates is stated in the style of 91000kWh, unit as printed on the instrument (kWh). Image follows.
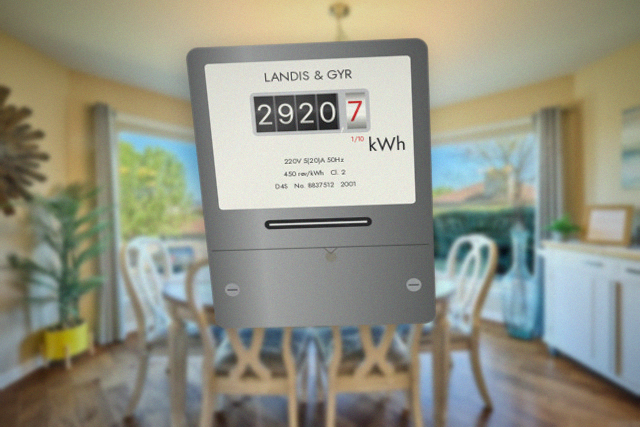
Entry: 2920.7kWh
